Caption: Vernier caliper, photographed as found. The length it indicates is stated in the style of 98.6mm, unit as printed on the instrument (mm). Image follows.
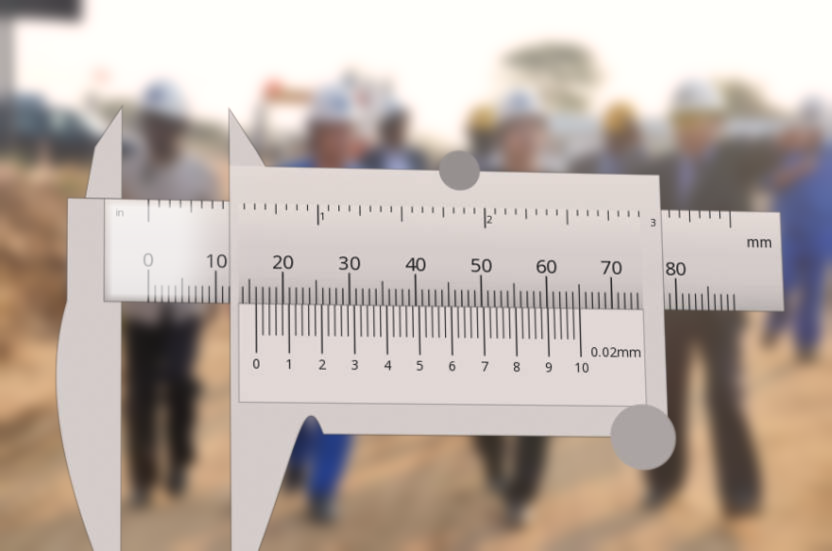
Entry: 16.0mm
